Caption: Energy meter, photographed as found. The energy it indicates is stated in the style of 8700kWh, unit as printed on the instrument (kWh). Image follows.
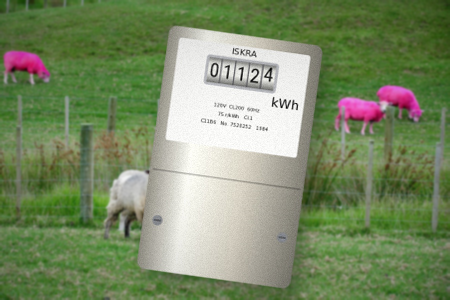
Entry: 1124kWh
